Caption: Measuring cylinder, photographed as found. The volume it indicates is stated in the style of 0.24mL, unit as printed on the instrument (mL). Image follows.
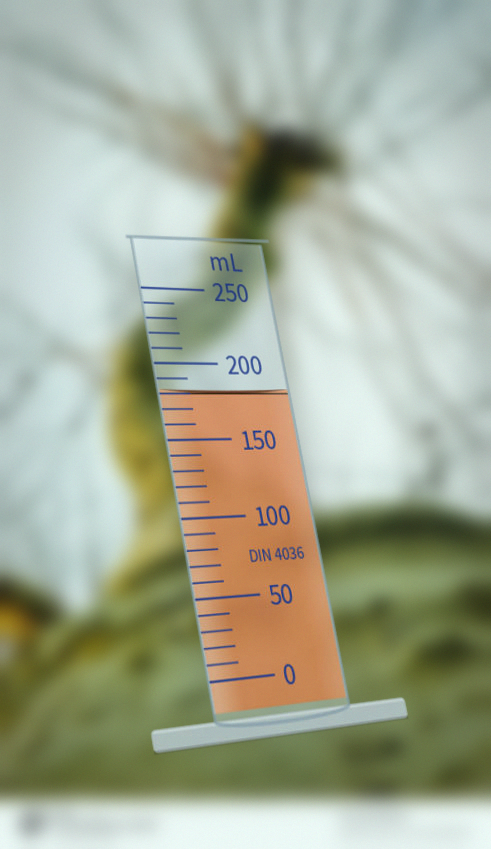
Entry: 180mL
